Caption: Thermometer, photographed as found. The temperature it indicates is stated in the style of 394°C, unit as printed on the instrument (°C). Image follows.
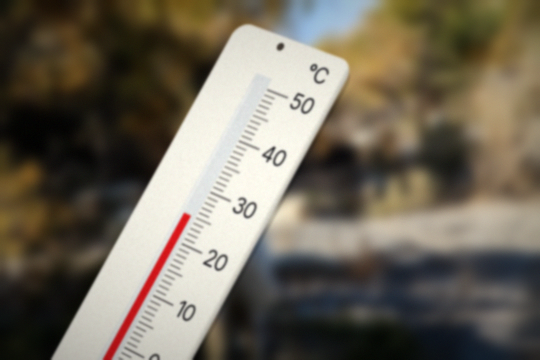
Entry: 25°C
